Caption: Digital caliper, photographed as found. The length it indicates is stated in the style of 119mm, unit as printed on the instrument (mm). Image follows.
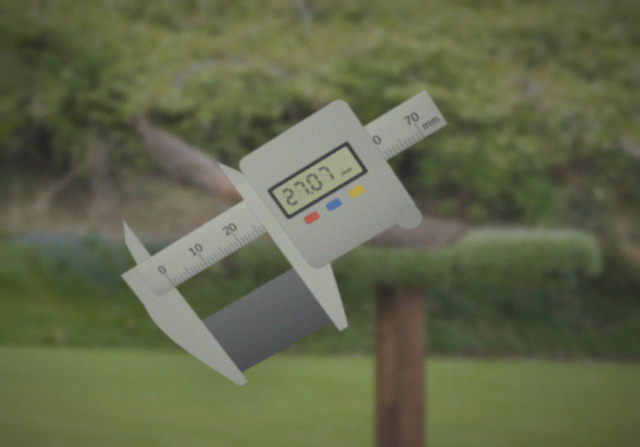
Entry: 27.07mm
